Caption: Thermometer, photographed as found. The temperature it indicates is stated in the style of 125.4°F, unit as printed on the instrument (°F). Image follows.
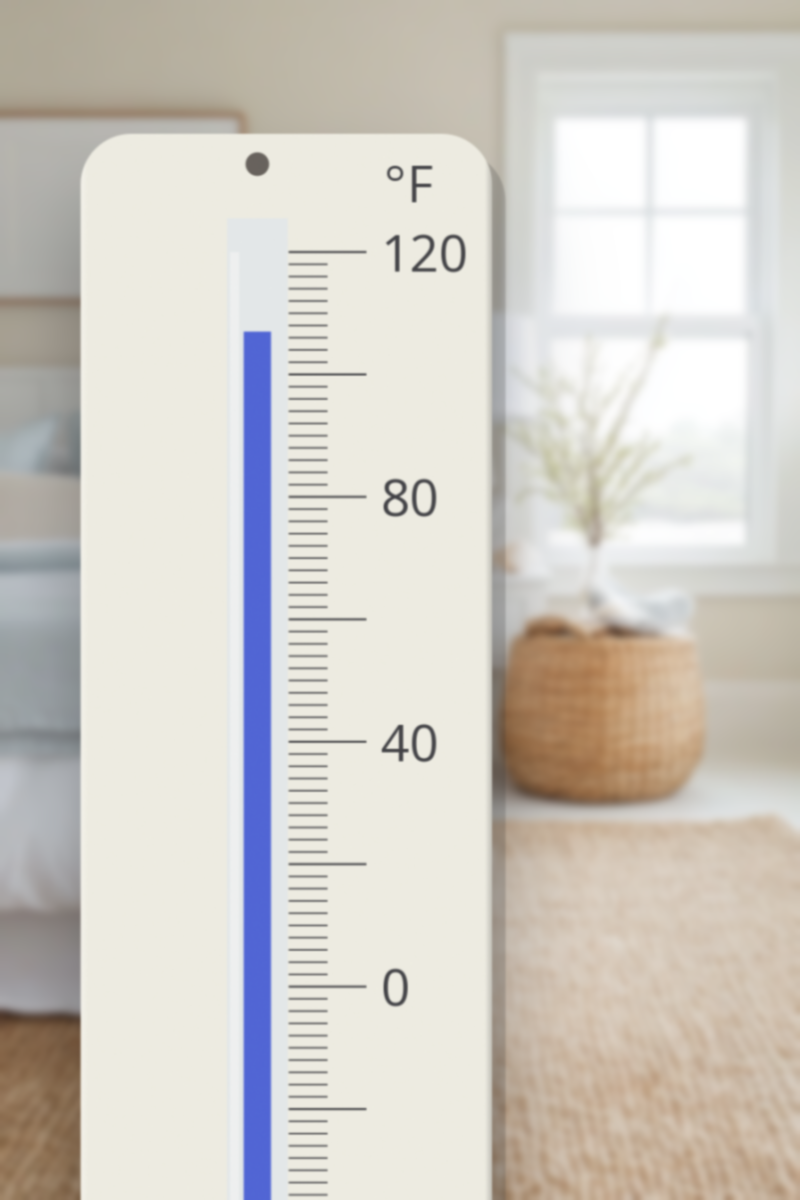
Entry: 107°F
